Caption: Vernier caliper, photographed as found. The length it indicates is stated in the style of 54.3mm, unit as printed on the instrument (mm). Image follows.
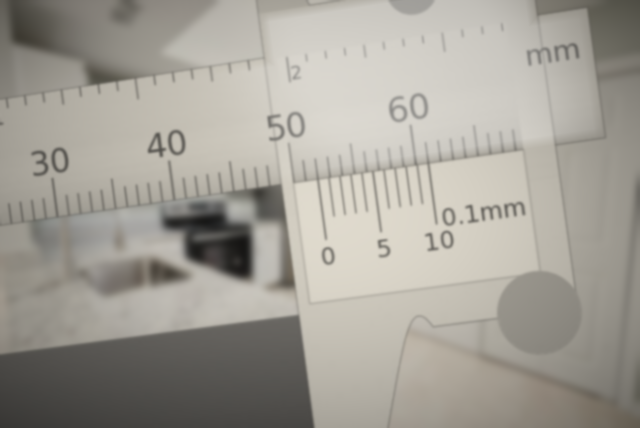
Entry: 52.0mm
